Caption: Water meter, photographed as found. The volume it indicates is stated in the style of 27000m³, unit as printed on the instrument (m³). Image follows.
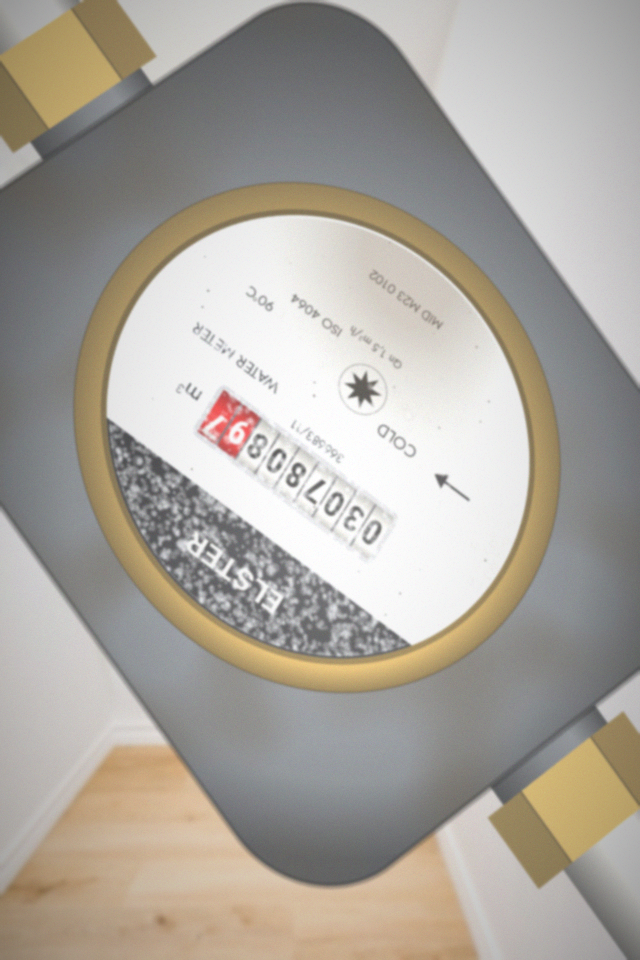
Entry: 307808.97m³
